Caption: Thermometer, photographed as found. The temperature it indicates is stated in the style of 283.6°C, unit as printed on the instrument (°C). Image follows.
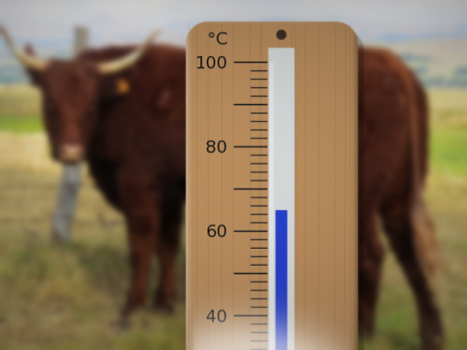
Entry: 65°C
